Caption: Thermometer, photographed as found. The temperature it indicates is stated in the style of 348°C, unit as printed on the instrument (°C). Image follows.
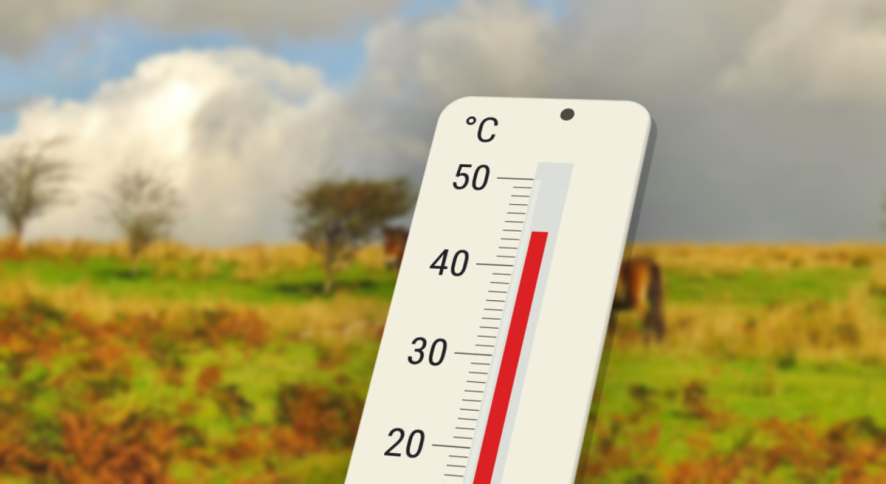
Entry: 44°C
